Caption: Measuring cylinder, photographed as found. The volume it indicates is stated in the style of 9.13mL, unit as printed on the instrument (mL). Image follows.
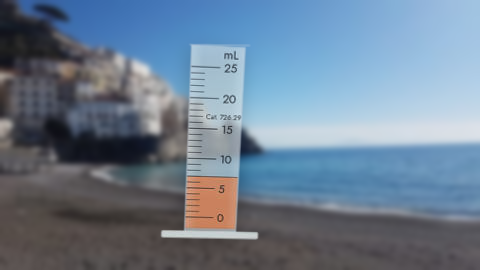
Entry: 7mL
